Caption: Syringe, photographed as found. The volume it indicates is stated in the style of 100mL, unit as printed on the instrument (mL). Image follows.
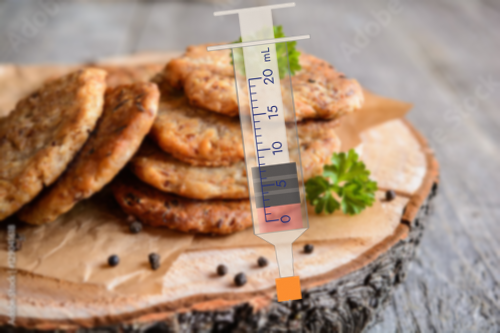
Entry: 2mL
